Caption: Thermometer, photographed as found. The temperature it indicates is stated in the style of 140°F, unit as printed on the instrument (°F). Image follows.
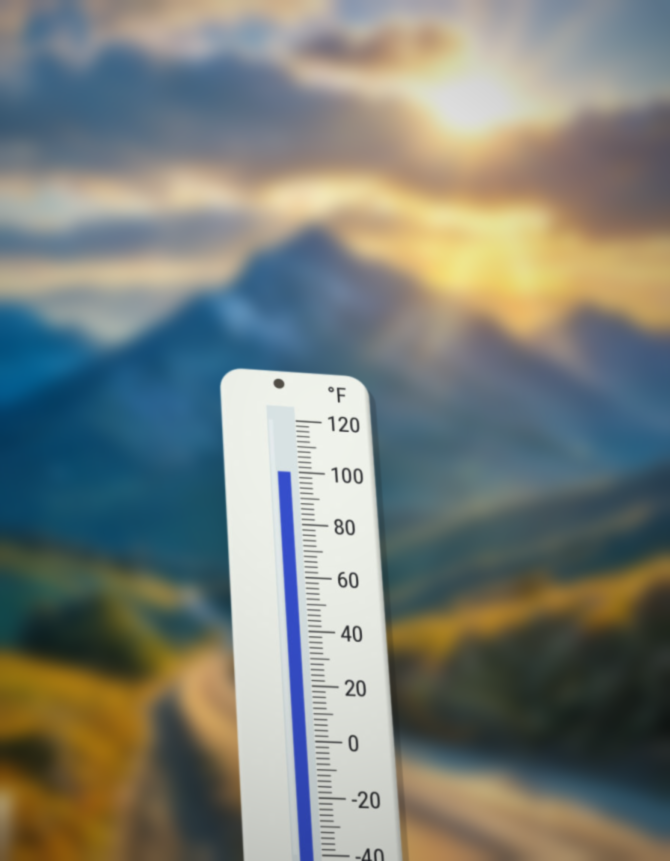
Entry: 100°F
